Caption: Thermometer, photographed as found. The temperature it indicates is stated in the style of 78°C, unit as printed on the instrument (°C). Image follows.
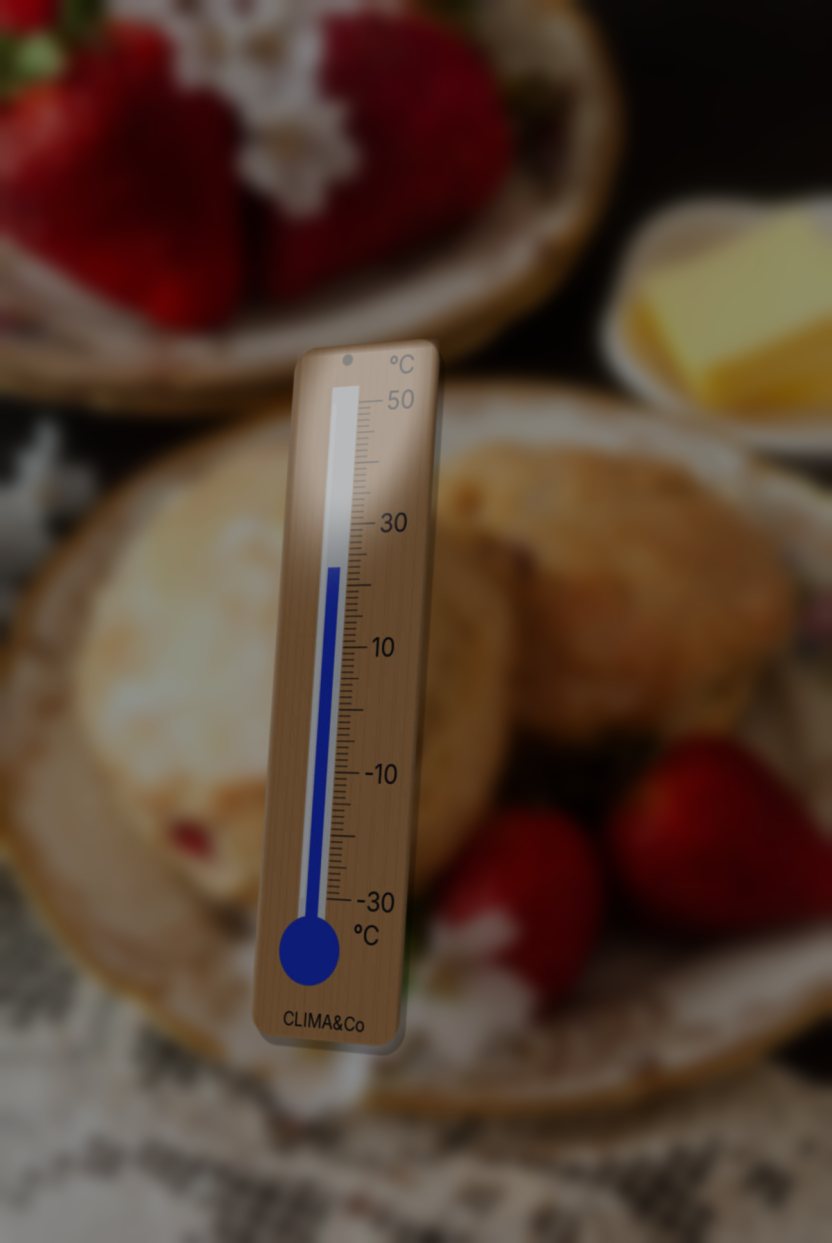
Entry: 23°C
